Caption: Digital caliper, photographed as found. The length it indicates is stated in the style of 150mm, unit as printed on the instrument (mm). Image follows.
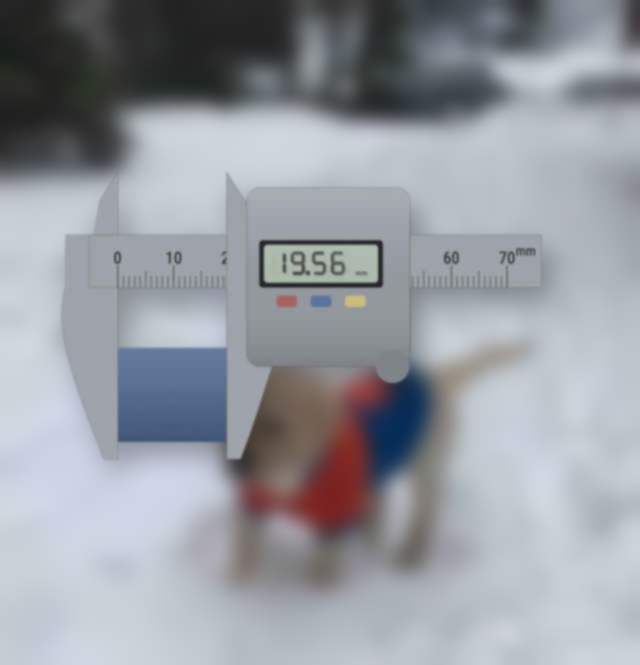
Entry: 19.56mm
